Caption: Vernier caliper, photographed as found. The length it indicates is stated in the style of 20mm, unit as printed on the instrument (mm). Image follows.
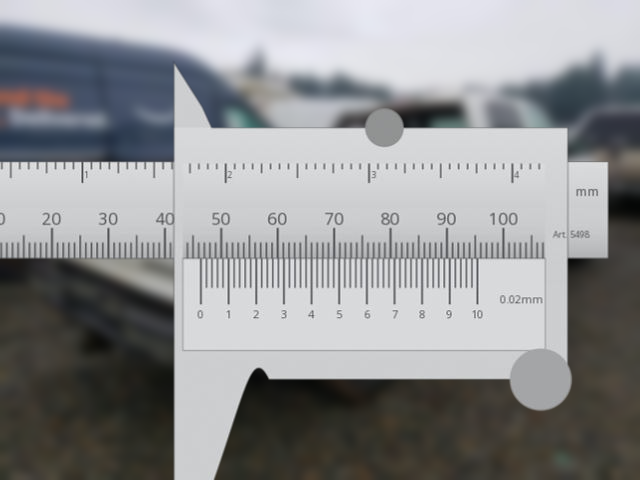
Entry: 46.4mm
